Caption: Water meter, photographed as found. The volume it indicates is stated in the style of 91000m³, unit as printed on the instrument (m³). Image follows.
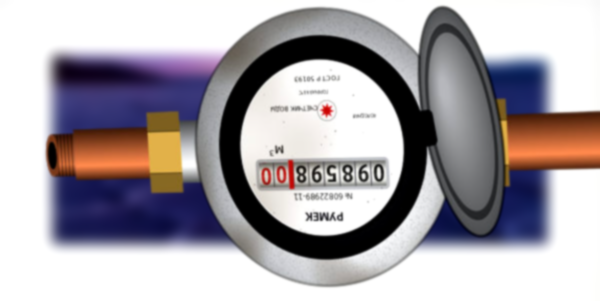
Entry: 98598.00m³
